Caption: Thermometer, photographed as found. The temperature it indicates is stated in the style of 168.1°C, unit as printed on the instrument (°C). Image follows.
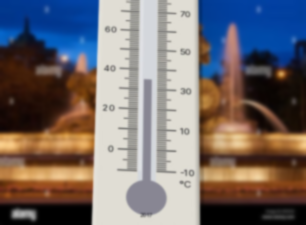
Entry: 35°C
